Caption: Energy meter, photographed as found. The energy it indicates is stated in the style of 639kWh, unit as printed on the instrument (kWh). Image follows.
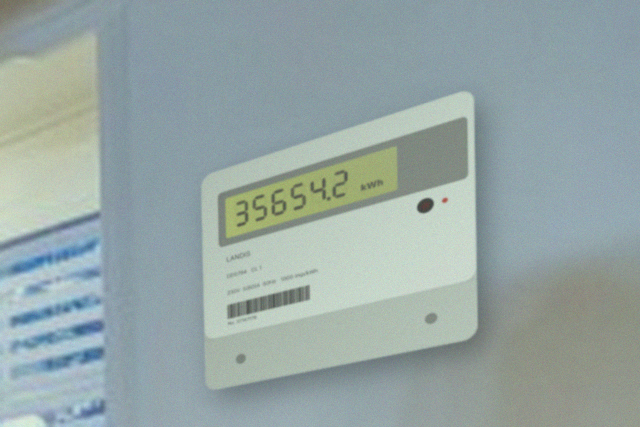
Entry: 35654.2kWh
